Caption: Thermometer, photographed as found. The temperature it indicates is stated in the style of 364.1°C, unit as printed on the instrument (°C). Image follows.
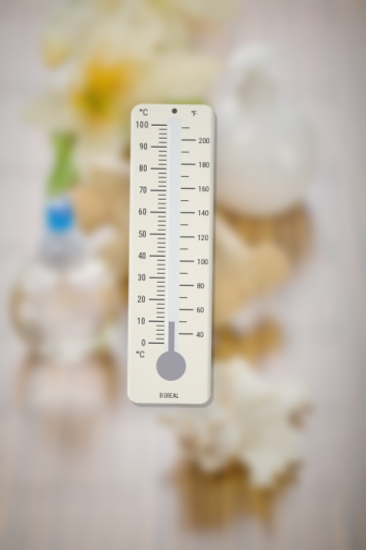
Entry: 10°C
